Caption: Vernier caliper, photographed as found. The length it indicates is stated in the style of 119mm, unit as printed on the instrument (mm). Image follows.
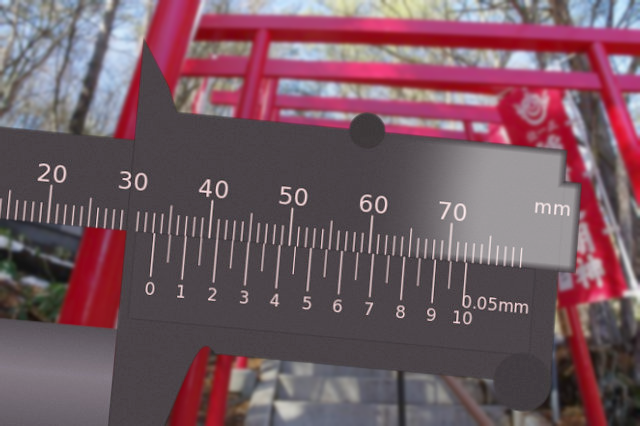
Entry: 33.2mm
